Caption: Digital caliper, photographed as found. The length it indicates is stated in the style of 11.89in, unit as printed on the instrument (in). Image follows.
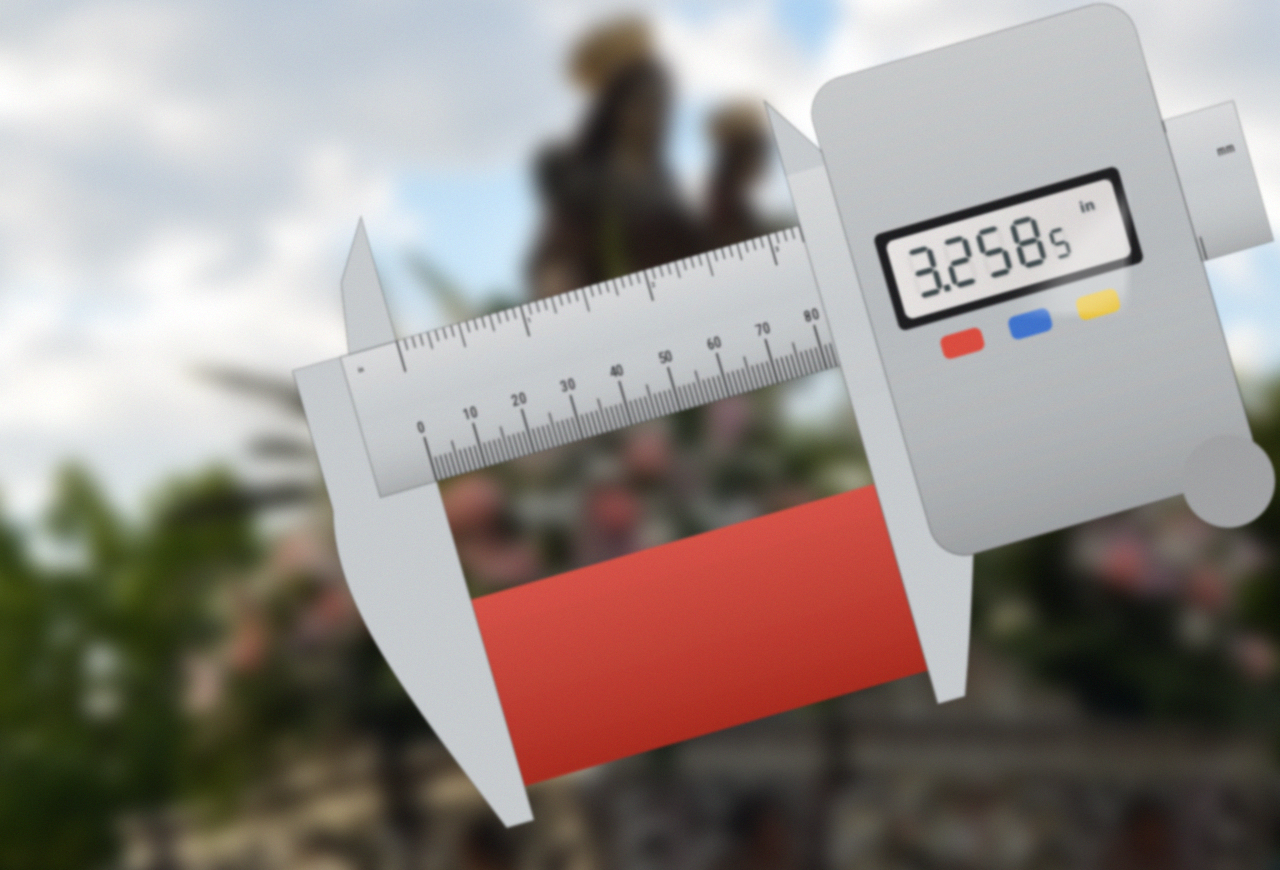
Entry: 3.2585in
